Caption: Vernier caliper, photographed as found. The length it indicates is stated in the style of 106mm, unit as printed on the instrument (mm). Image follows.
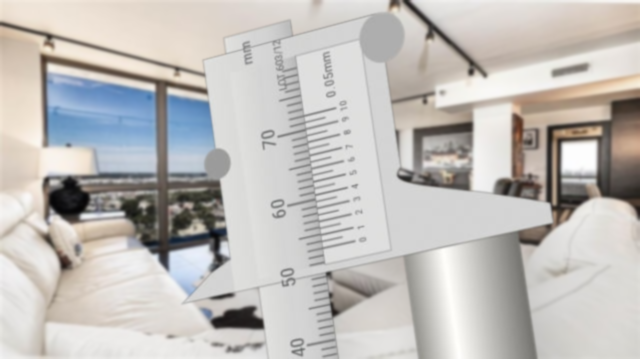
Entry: 53.0mm
